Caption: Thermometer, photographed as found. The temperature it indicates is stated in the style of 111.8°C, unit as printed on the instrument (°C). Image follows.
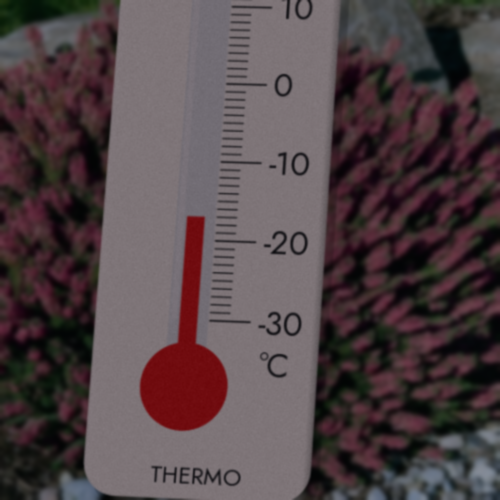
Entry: -17°C
